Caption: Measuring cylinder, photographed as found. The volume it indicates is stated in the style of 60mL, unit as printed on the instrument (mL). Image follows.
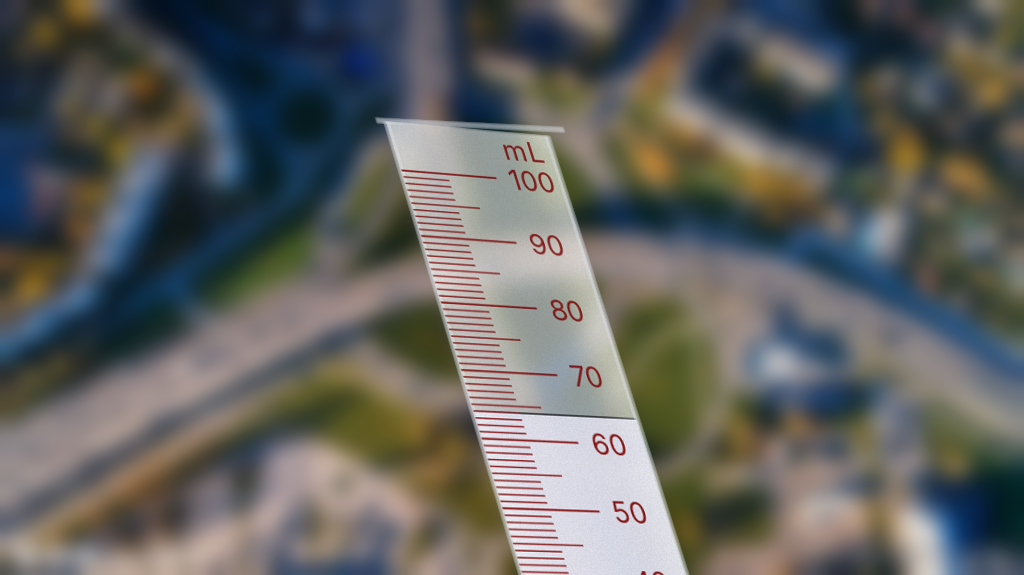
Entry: 64mL
